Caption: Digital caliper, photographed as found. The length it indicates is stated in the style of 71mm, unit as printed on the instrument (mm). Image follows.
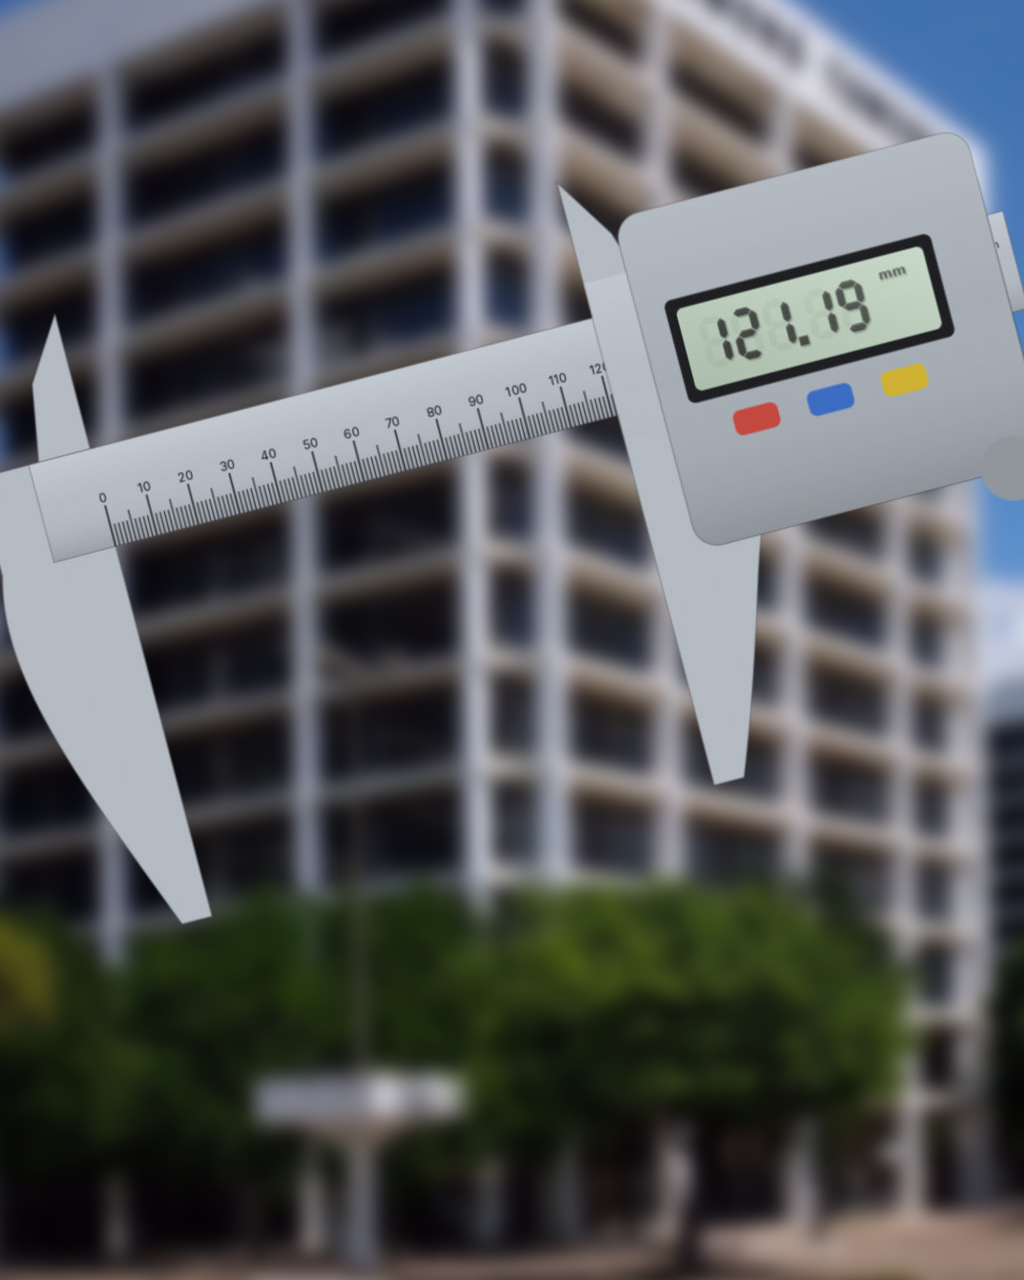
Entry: 121.19mm
